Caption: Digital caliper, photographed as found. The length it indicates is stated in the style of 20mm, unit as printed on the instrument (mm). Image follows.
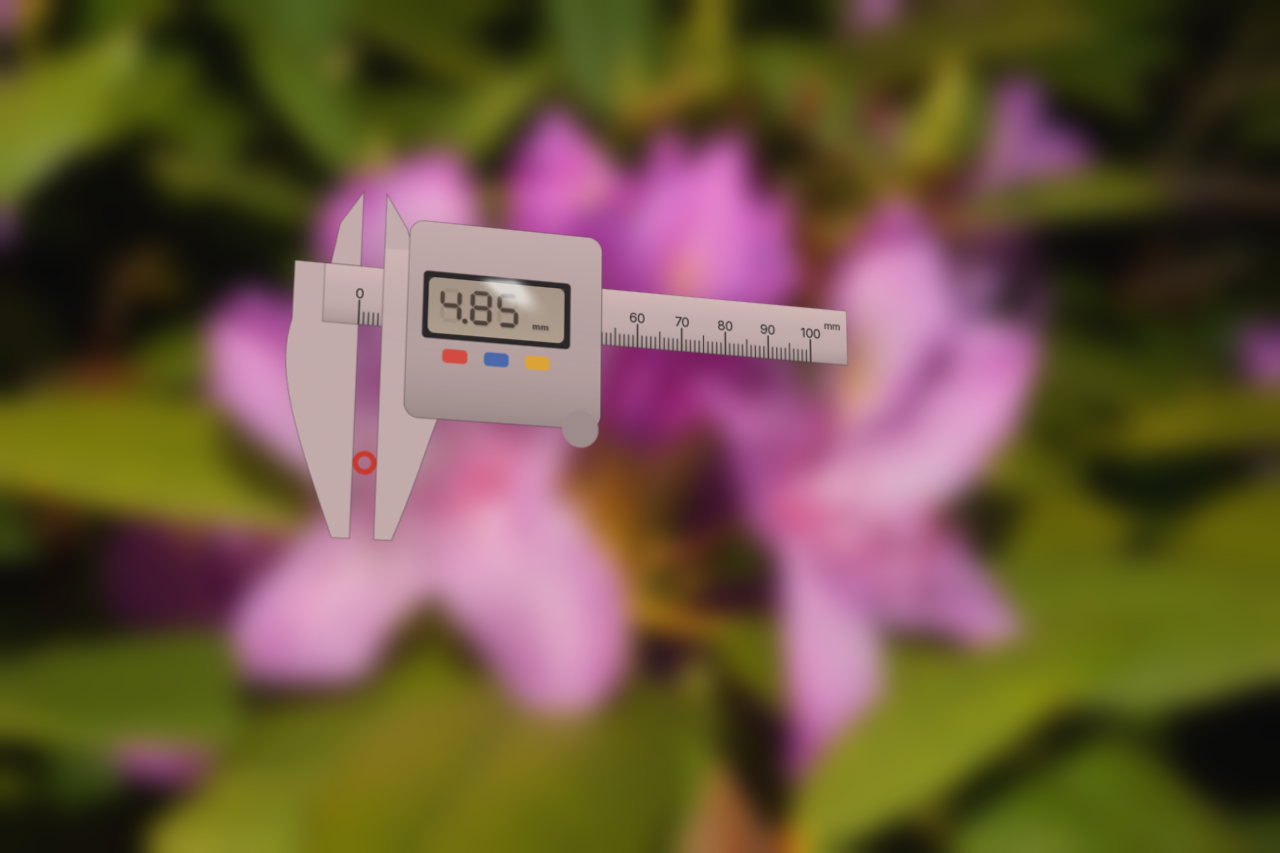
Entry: 4.85mm
